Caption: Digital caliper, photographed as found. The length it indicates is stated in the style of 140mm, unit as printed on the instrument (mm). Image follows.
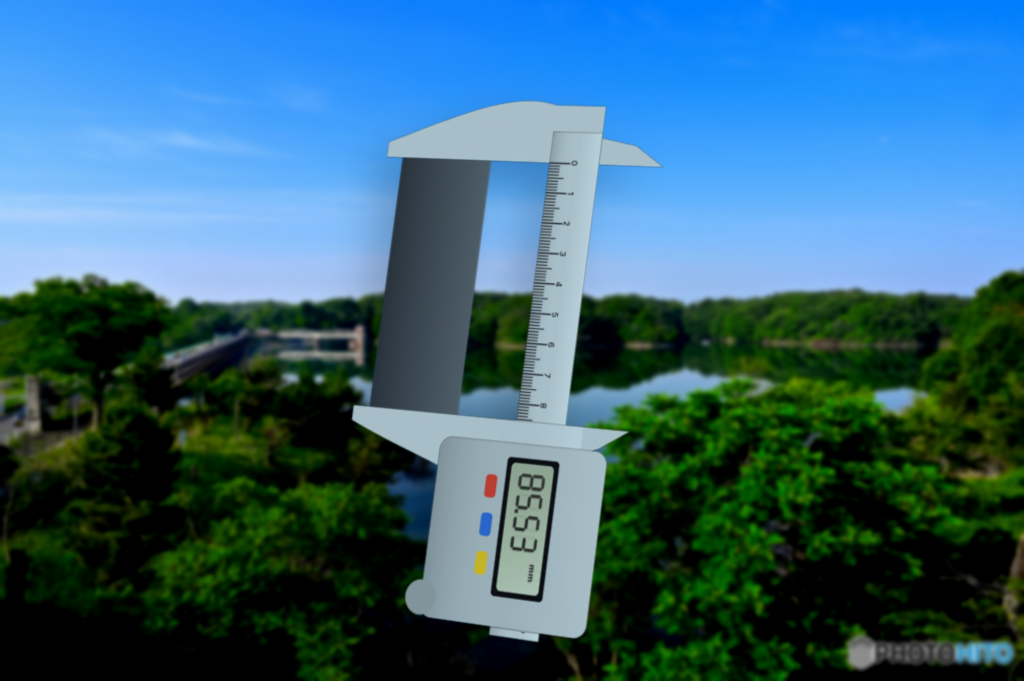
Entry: 85.53mm
